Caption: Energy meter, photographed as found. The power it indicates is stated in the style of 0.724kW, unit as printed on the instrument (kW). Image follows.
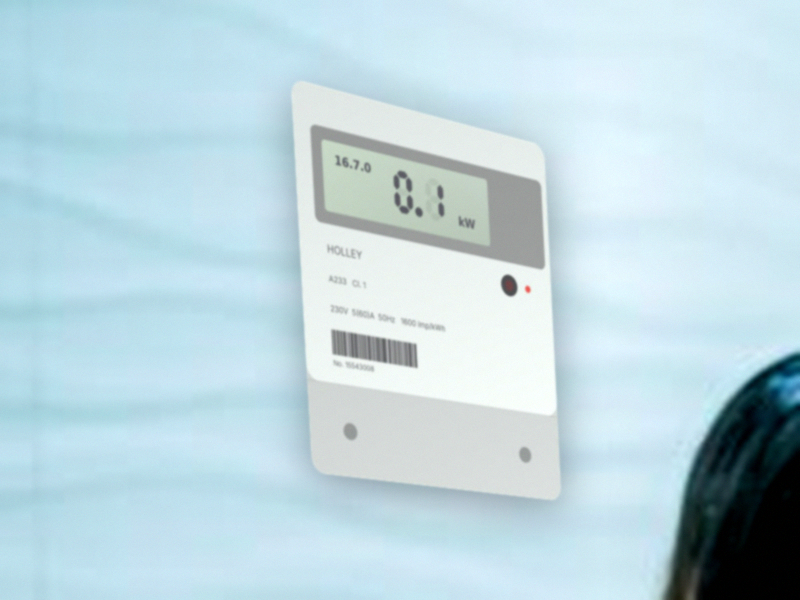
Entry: 0.1kW
